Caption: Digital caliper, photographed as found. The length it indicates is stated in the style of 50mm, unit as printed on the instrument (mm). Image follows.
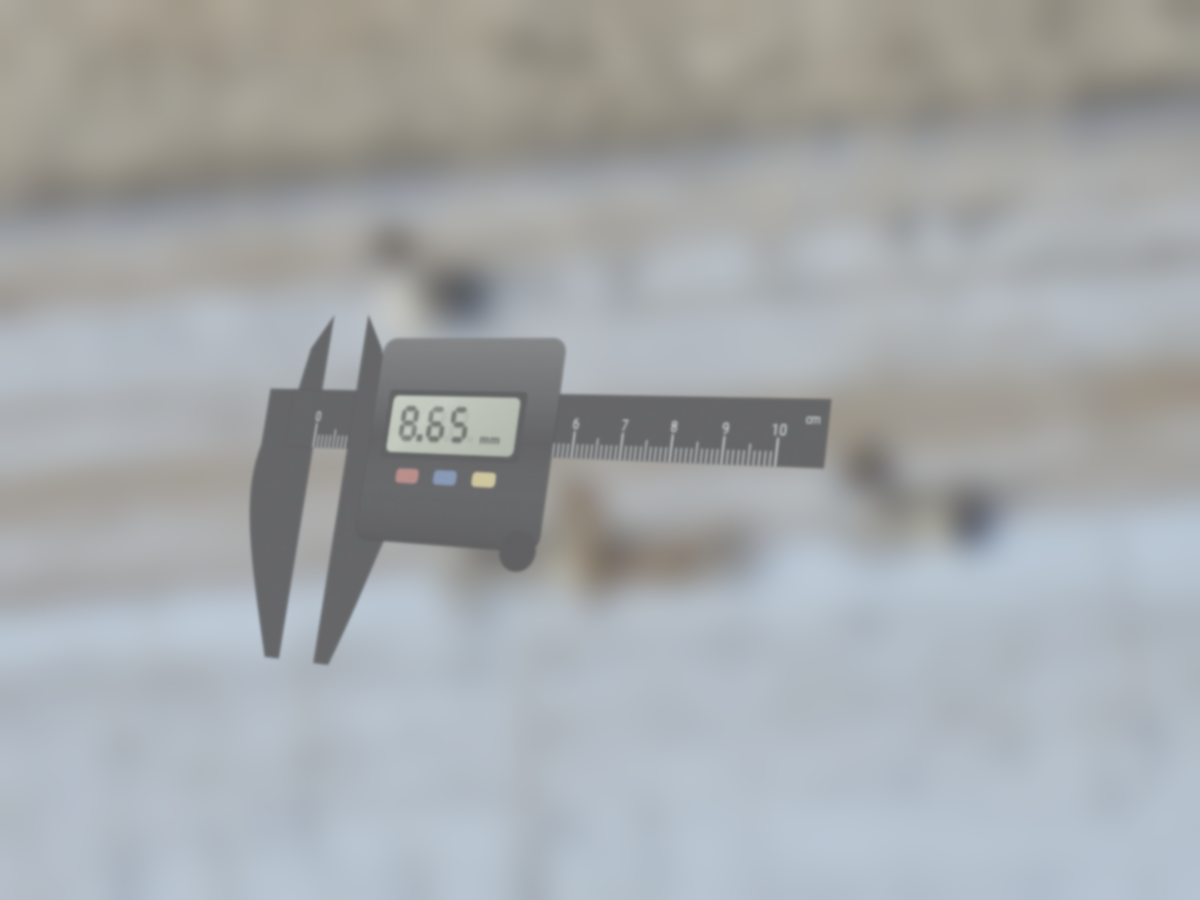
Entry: 8.65mm
